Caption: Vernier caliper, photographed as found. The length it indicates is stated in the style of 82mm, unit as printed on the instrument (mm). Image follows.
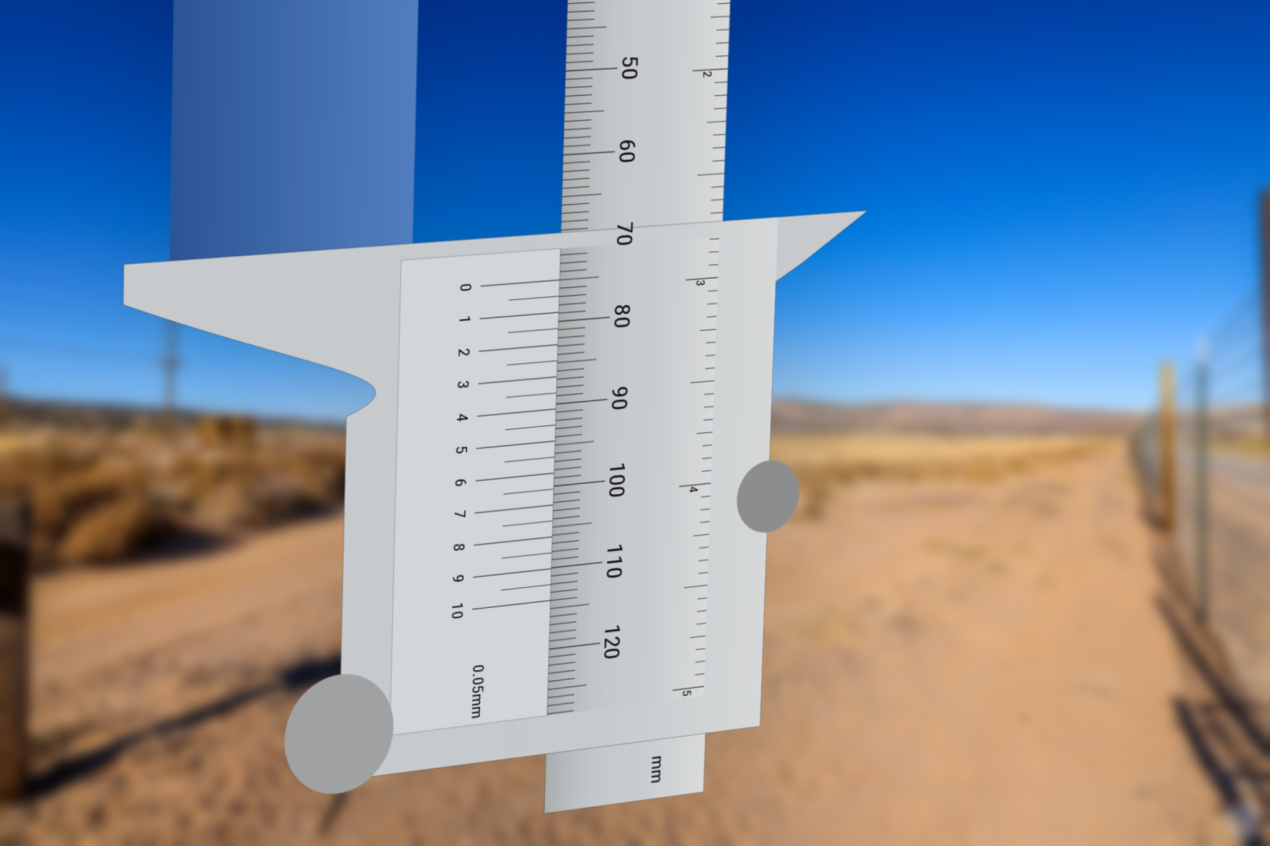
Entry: 75.0mm
